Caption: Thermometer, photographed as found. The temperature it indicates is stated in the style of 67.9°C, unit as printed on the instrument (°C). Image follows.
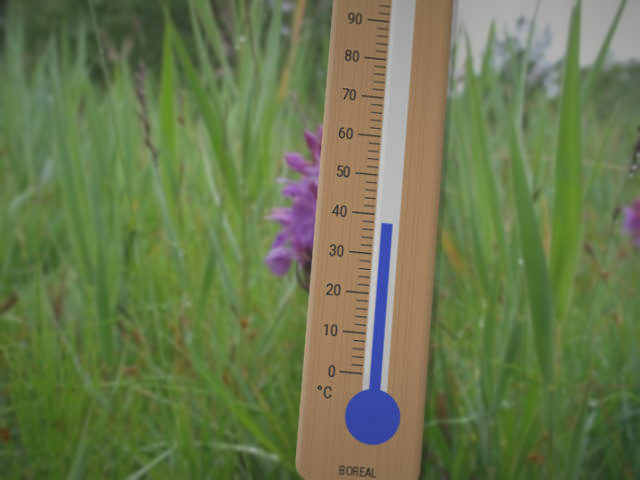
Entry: 38°C
